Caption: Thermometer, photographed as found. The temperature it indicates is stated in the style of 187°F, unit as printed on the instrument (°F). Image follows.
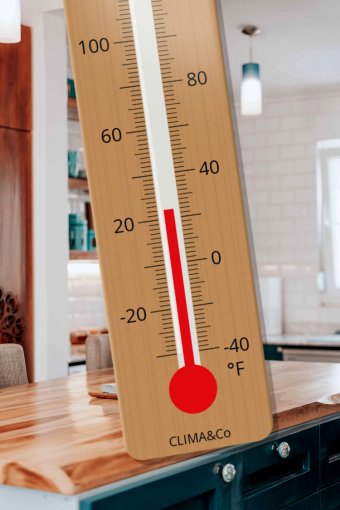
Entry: 24°F
